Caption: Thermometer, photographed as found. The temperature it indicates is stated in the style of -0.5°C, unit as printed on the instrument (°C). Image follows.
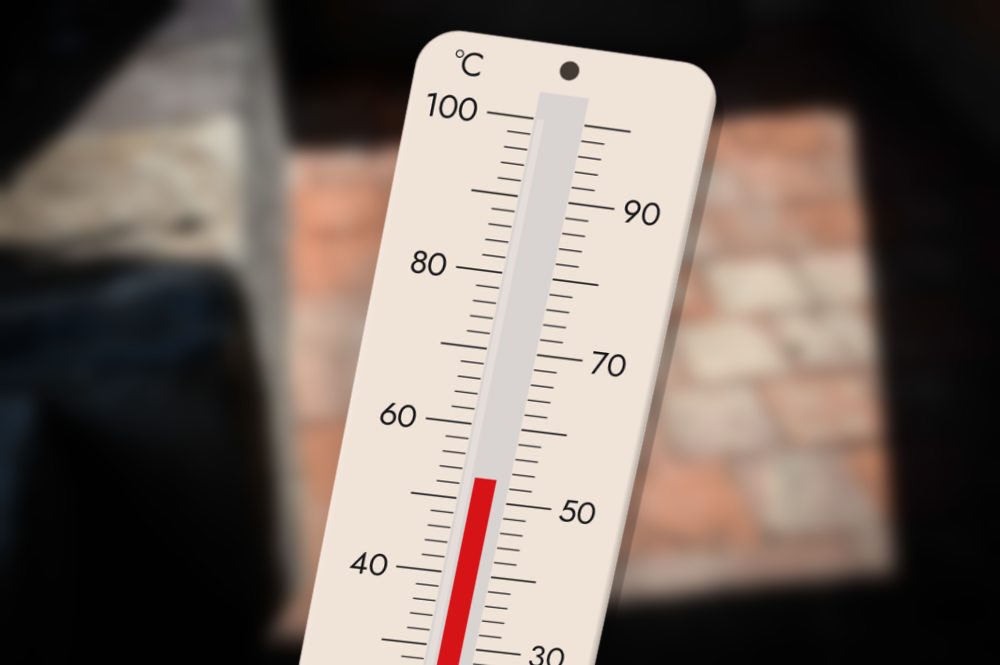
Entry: 53°C
